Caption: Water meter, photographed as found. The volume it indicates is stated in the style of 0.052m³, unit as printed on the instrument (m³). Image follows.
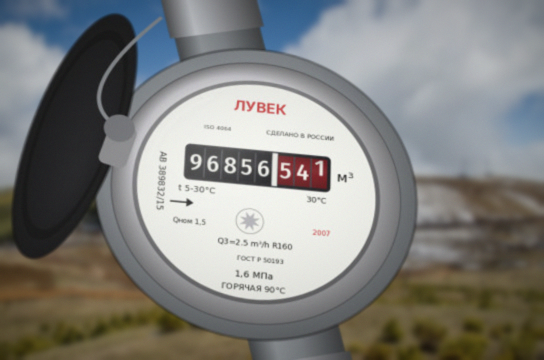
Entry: 96856.541m³
